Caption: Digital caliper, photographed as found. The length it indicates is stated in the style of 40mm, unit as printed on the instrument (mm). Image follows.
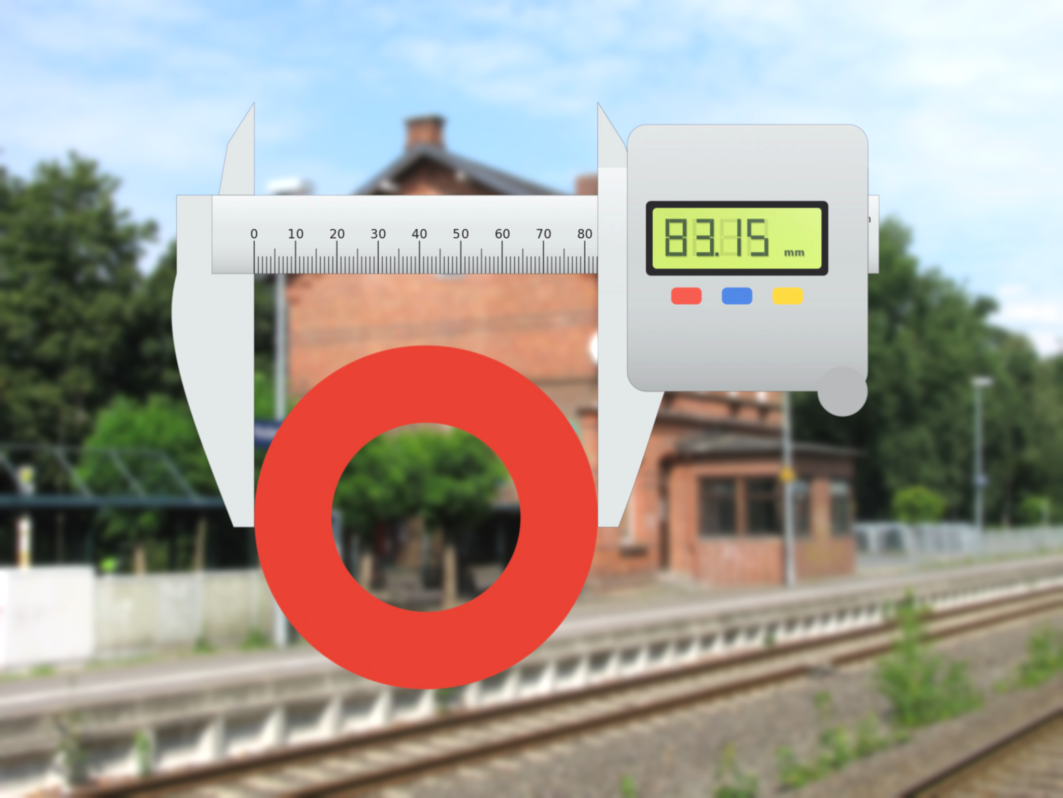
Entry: 83.15mm
